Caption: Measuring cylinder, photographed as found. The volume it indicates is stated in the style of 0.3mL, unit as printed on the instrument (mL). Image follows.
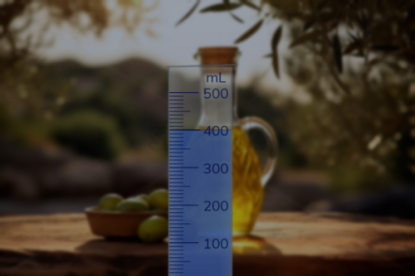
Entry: 400mL
